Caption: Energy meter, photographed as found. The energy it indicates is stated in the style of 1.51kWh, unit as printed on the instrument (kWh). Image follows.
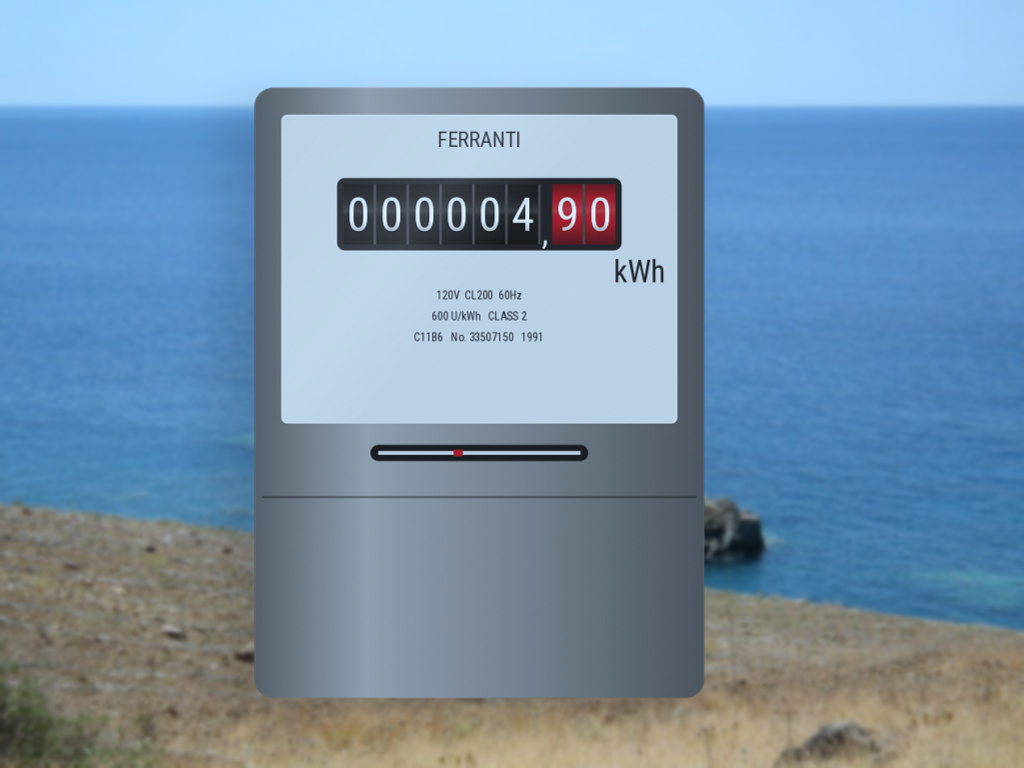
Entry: 4.90kWh
